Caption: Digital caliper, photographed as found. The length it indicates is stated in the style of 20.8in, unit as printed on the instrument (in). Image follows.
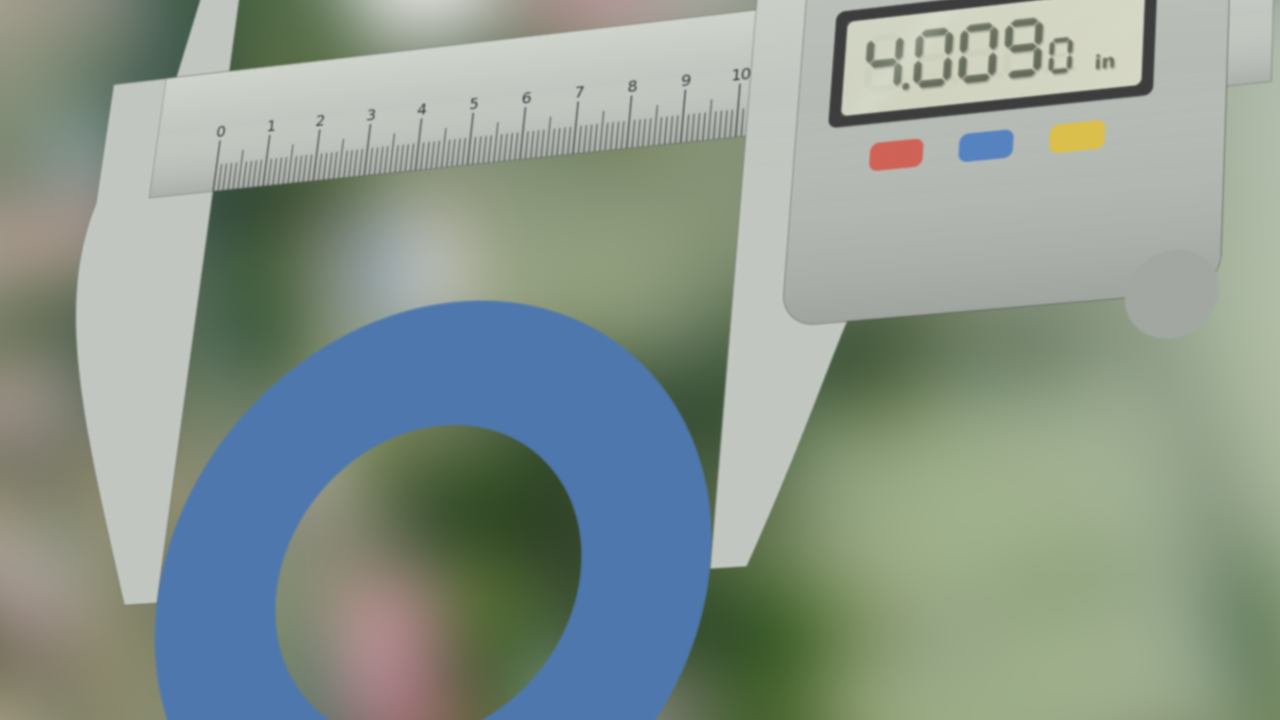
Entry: 4.0090in
